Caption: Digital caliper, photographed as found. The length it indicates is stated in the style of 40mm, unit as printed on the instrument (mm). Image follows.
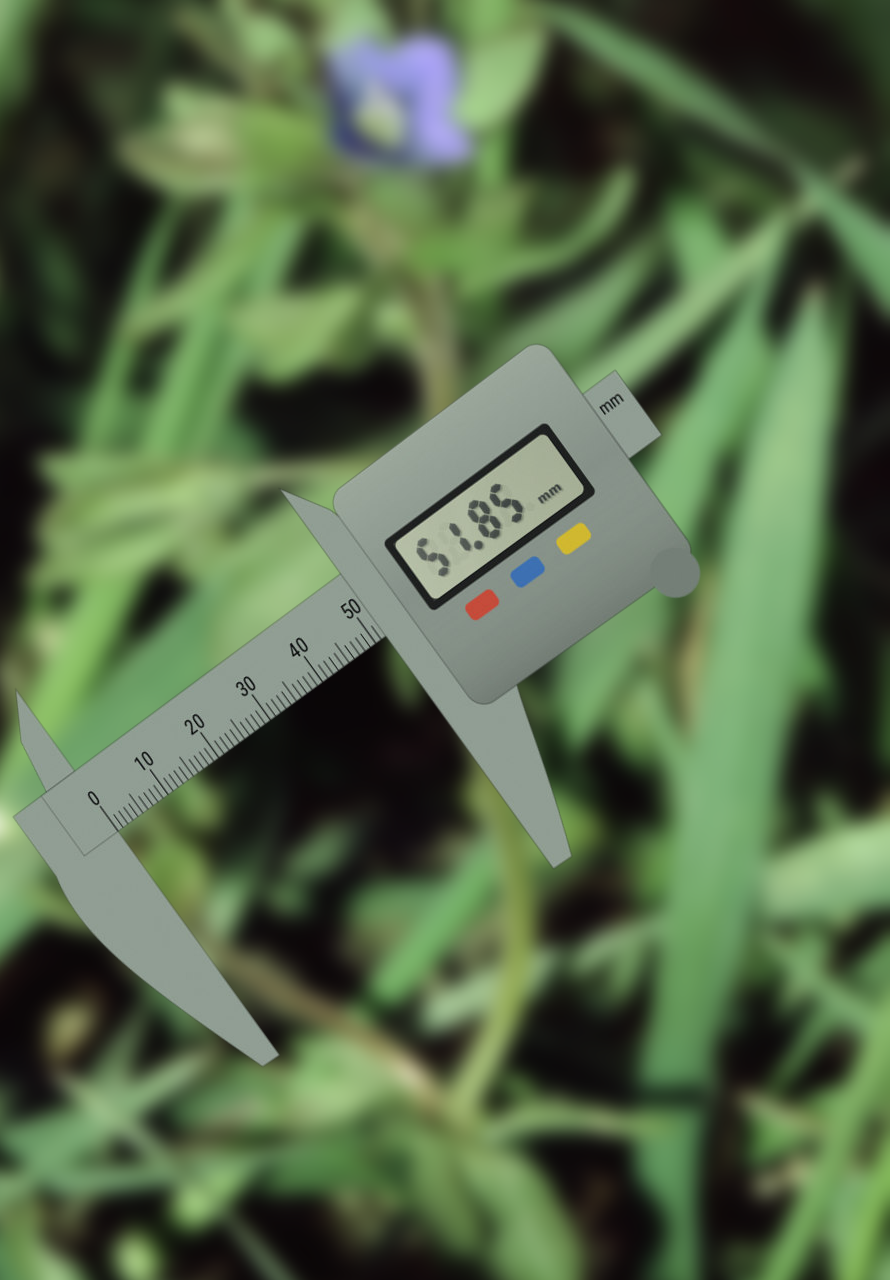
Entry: 51.85mm
